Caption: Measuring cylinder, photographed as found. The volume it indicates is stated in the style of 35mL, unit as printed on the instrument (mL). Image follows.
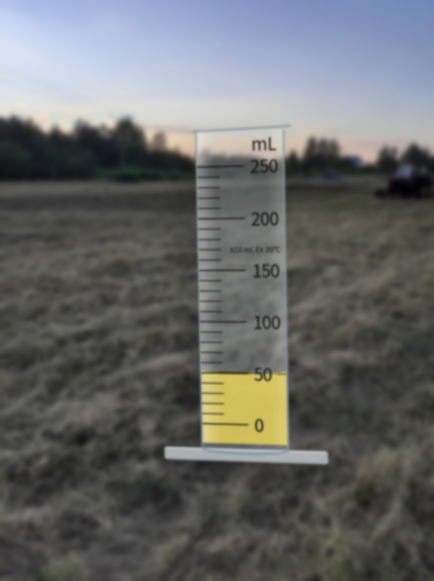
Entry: 50mL
